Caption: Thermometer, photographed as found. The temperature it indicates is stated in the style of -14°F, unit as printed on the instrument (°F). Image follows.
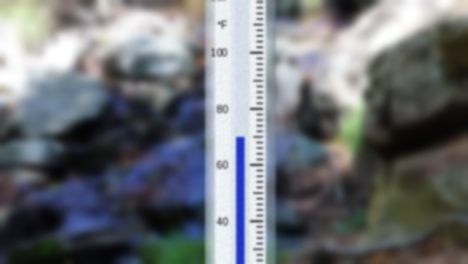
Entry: 70°F
